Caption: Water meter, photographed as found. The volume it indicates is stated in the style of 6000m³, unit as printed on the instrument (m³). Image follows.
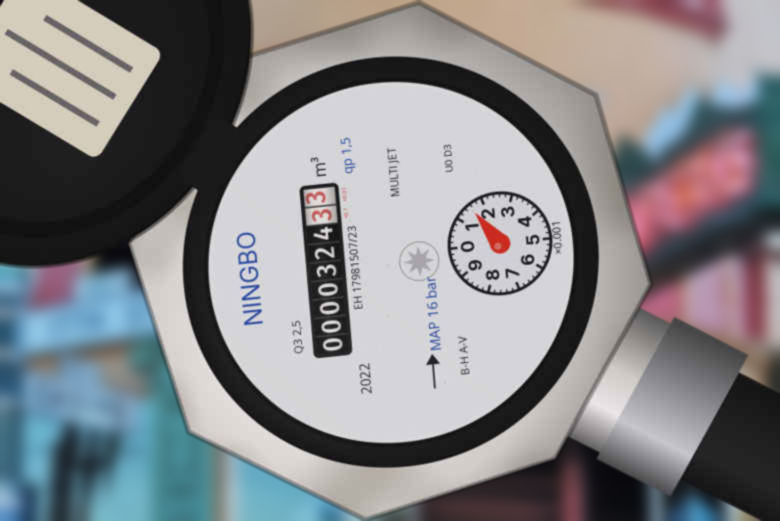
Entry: 324.331m³
